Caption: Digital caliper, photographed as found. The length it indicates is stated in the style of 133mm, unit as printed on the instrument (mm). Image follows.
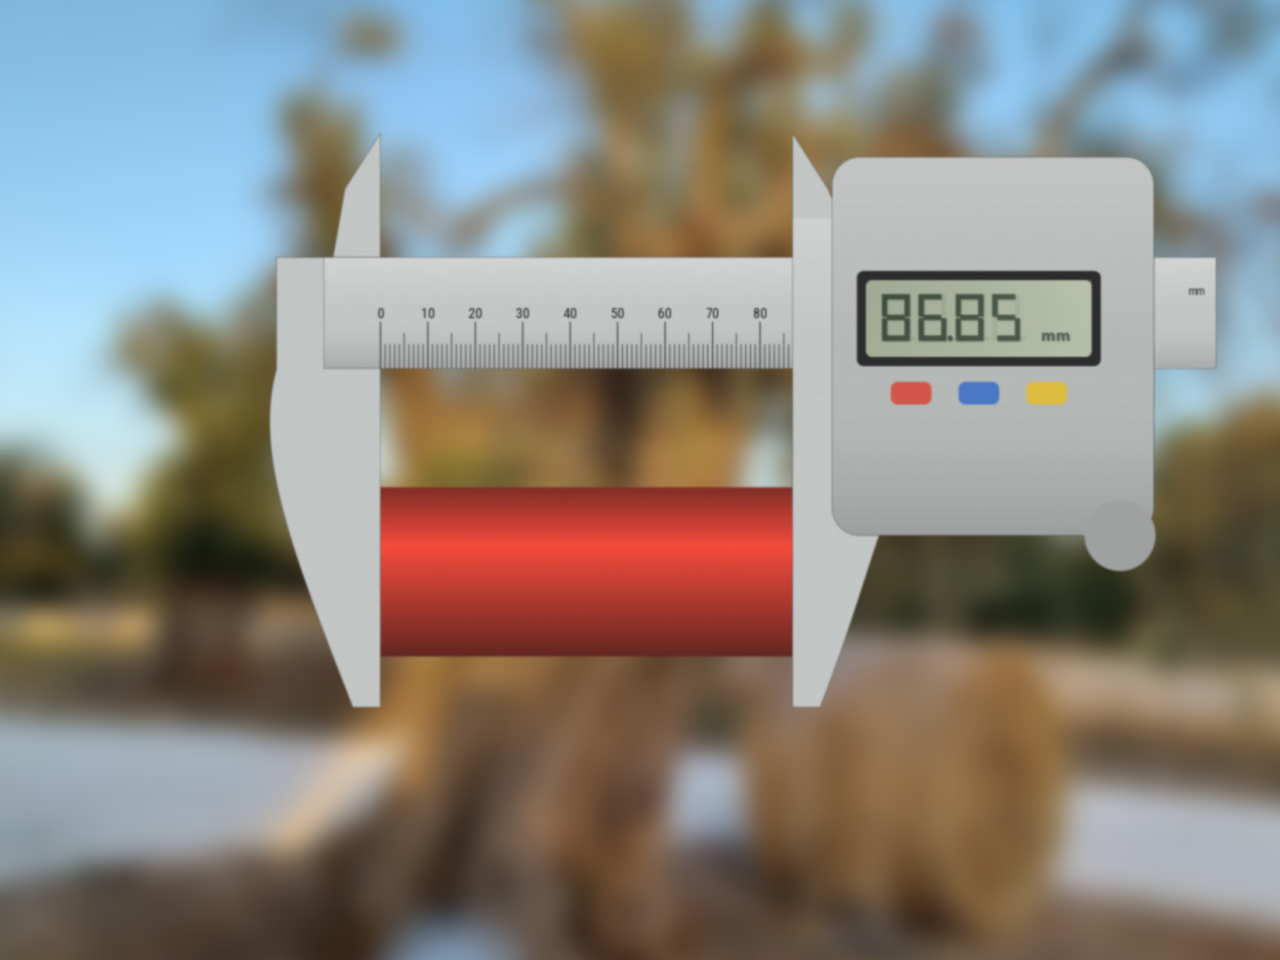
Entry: 86.85mm
